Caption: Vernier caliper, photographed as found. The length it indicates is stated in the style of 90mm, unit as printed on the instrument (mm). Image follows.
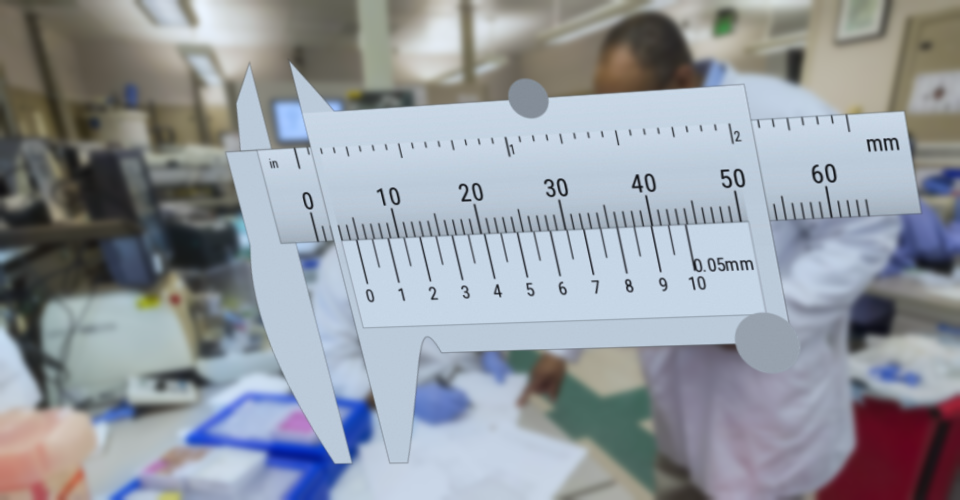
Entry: 4.8mm
